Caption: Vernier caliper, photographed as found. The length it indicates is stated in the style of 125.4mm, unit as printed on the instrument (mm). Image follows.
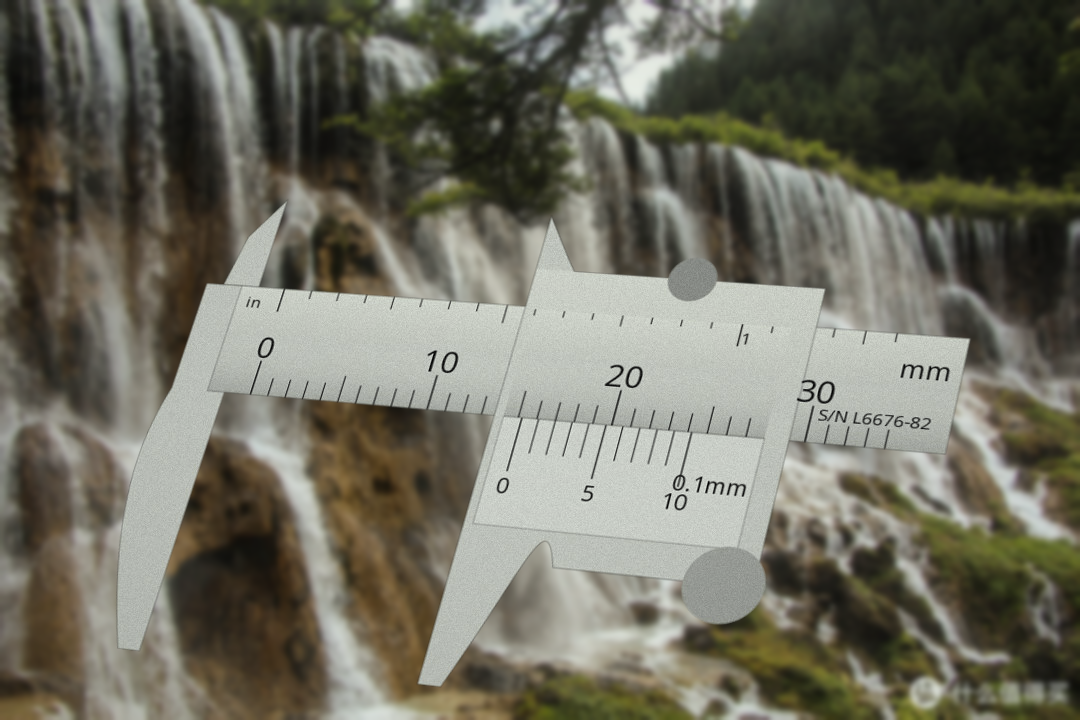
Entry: 15.2mm
